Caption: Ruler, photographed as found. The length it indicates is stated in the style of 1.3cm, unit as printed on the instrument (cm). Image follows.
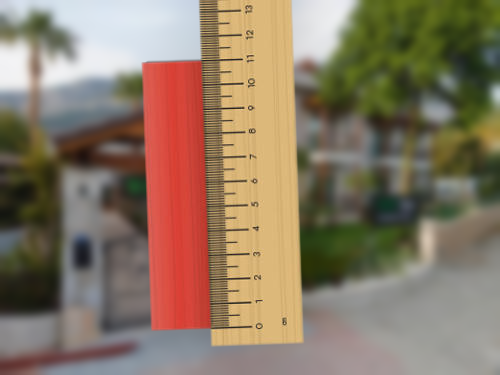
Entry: 11cm
